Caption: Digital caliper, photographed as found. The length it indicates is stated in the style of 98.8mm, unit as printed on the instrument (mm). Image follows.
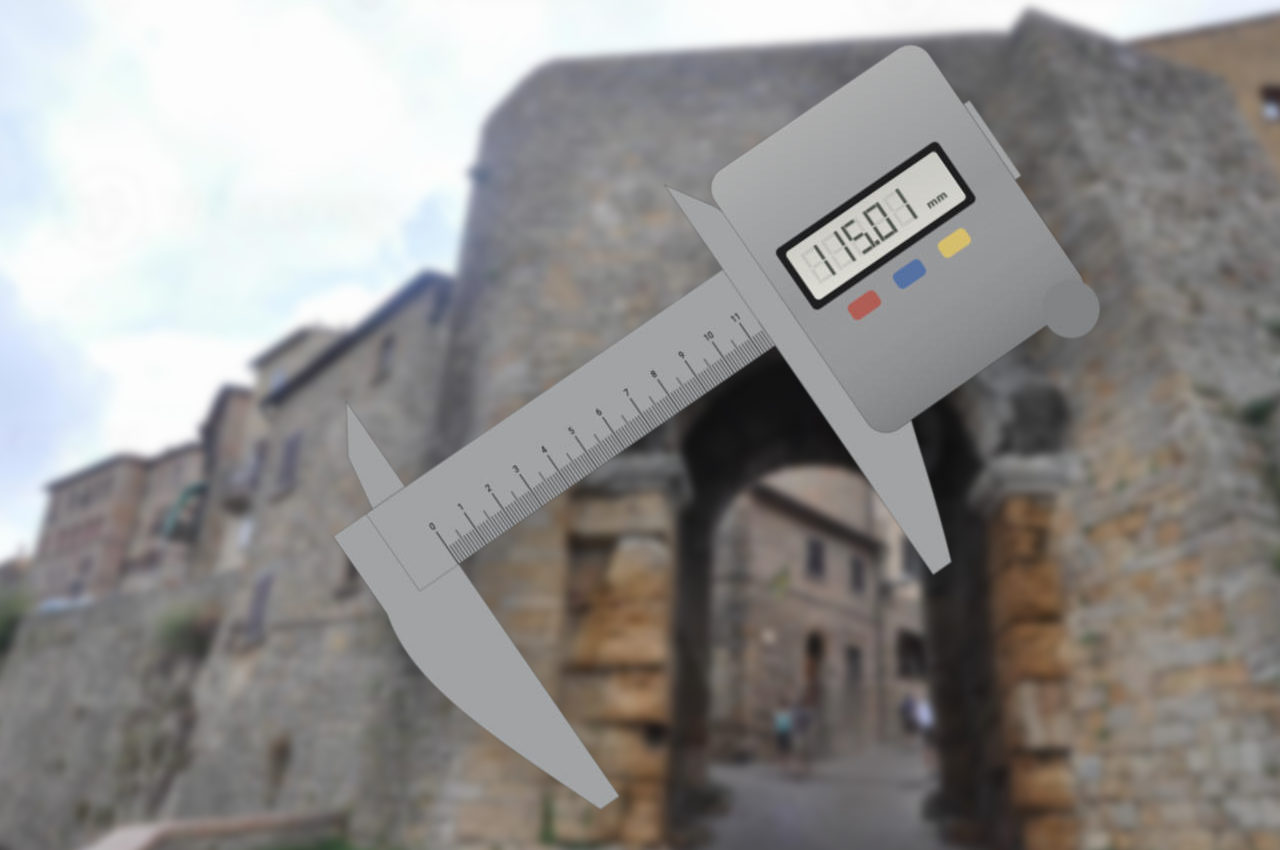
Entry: 115.01mm
